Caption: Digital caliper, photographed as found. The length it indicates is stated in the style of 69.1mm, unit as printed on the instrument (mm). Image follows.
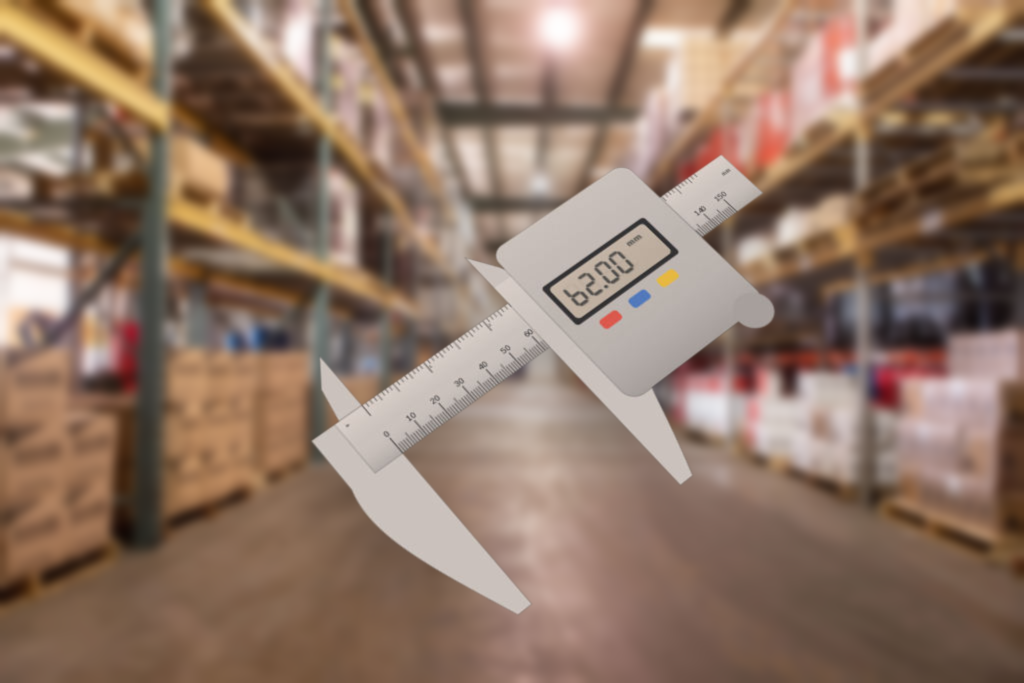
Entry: 62.00mm
